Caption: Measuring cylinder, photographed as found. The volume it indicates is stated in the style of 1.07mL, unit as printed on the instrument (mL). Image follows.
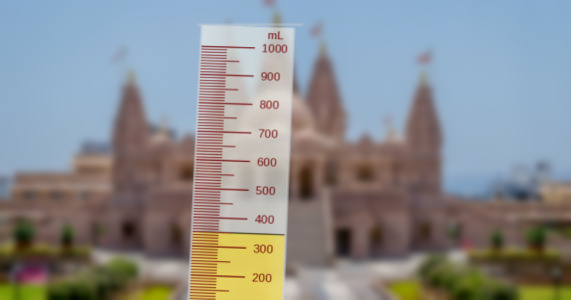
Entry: 350mL
